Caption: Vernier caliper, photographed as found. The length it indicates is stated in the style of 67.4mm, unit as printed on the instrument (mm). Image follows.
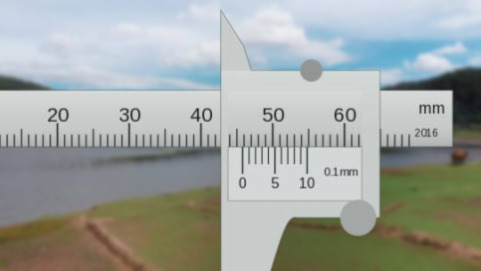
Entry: 45.8mm
